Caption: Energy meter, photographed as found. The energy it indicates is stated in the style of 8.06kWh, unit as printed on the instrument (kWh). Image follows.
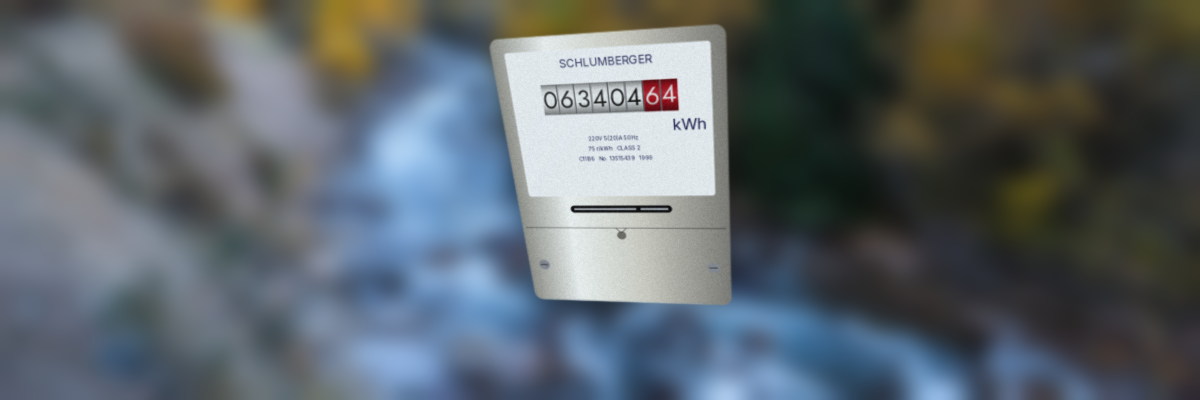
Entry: 63404.64kWh
